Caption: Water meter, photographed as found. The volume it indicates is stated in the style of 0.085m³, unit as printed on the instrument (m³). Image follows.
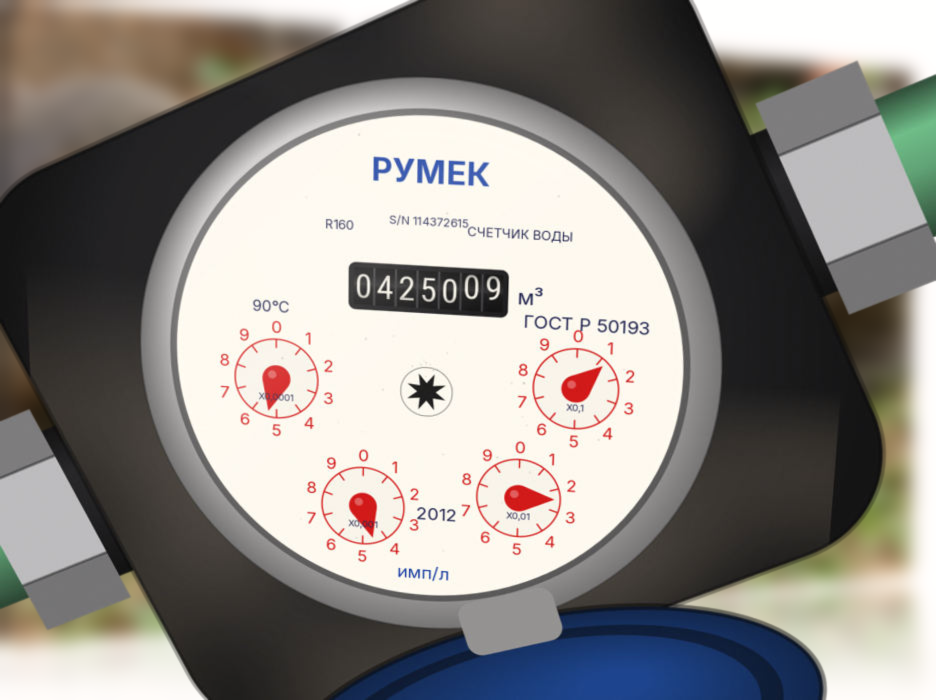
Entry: 425009.1245m³
